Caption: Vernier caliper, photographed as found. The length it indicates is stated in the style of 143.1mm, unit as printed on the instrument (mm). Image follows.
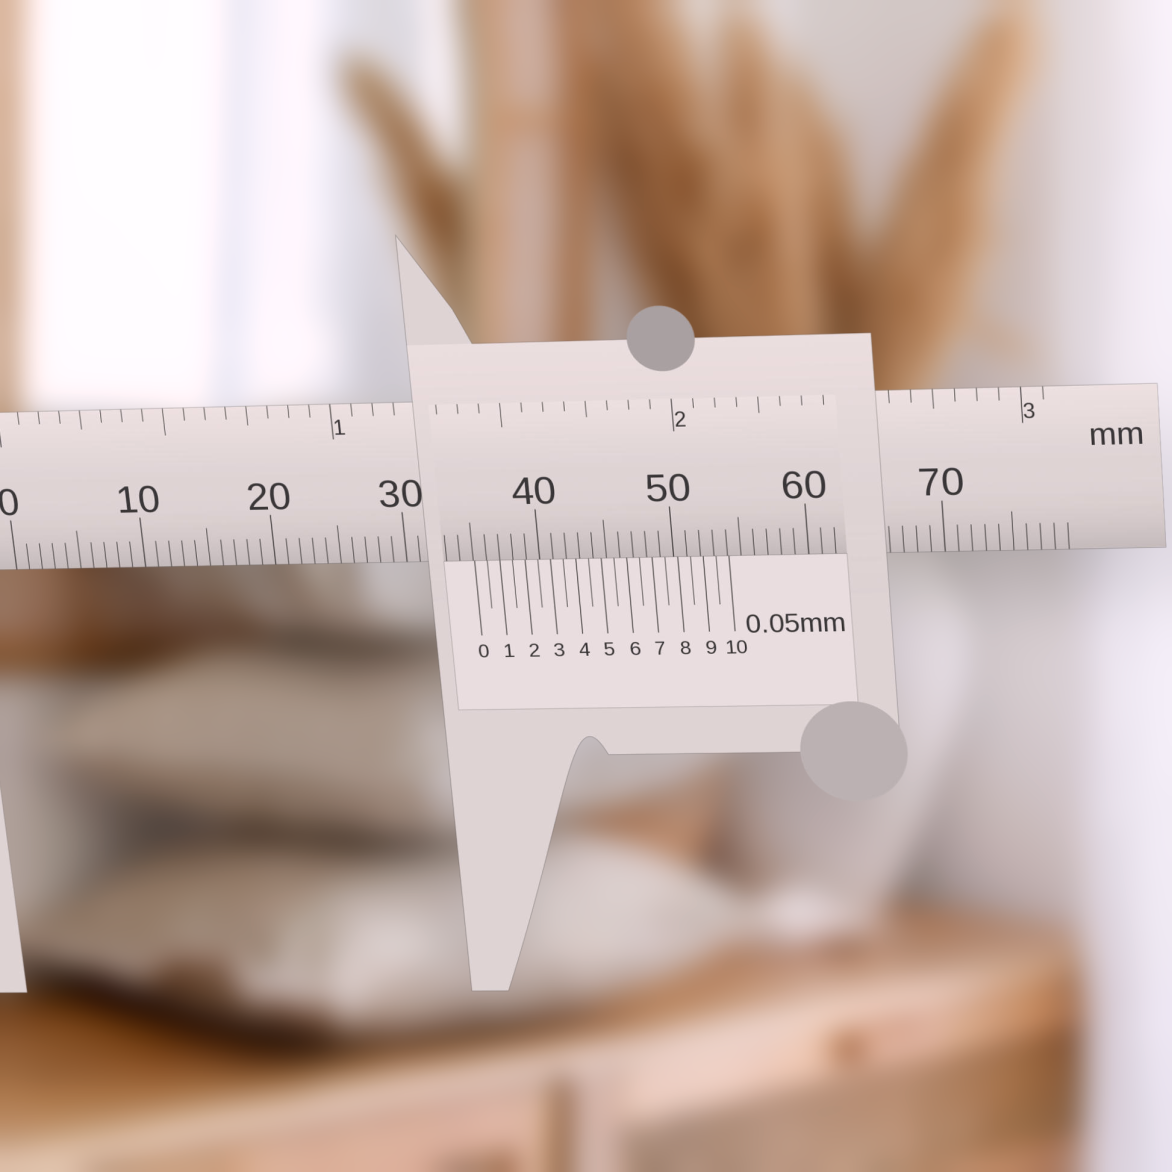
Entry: 35.1mm
